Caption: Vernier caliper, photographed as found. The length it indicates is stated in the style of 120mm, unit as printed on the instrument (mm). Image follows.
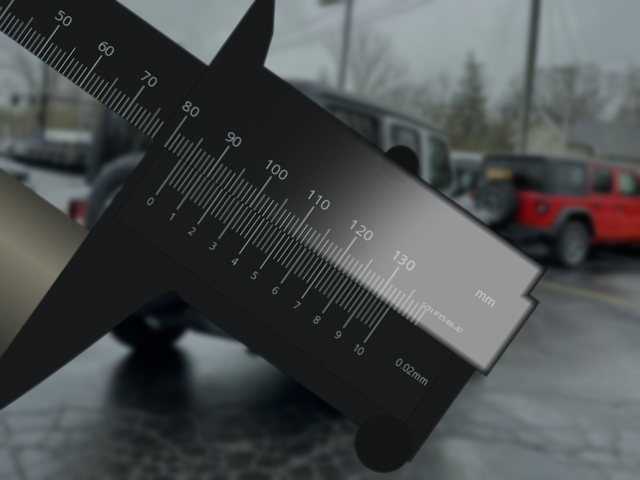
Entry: 84.0mm
